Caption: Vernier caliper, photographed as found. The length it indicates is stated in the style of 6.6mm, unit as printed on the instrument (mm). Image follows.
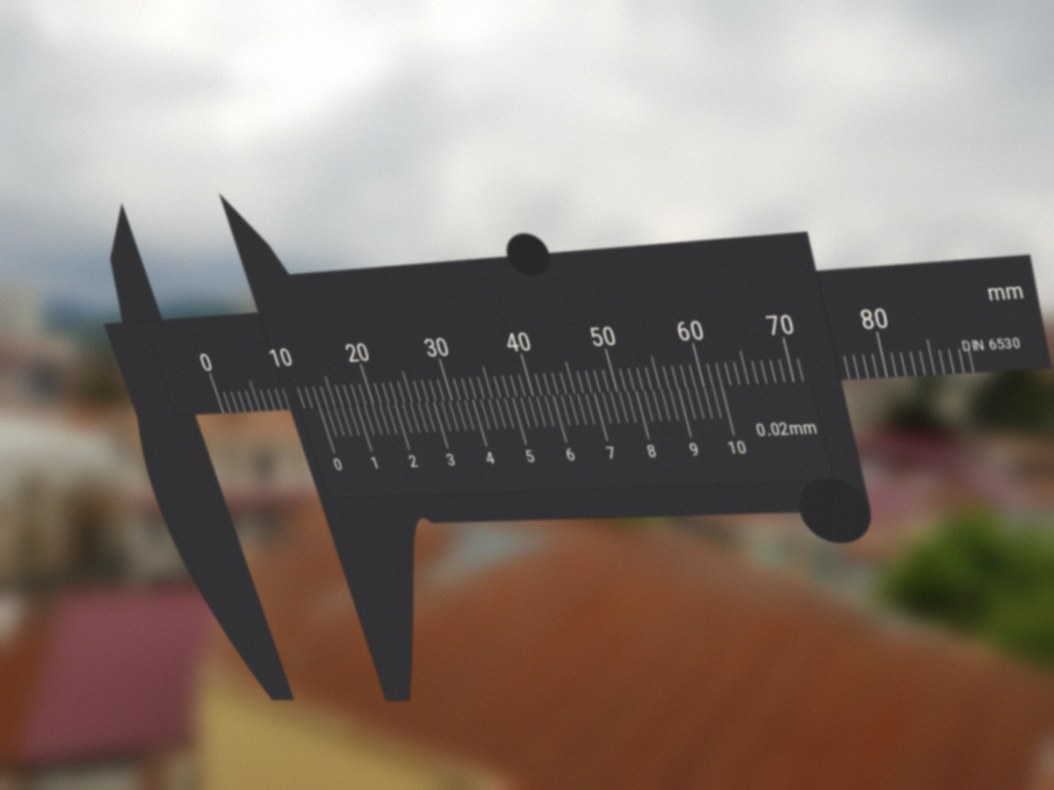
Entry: 13.0mm
